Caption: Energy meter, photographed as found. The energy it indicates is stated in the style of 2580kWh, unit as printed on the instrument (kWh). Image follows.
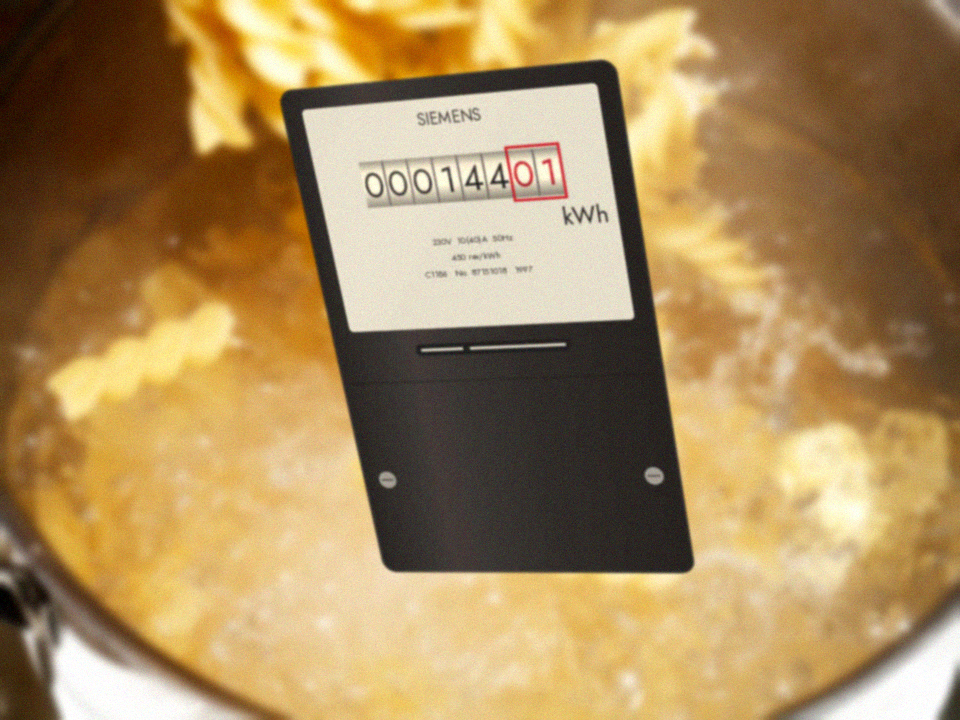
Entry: 144.01kWh
